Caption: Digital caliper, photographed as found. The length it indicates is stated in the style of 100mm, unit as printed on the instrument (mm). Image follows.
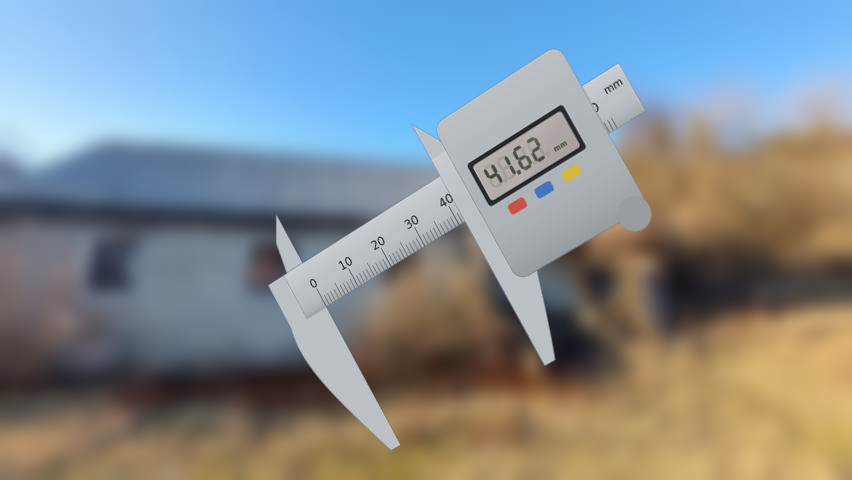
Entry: 41.62mm
